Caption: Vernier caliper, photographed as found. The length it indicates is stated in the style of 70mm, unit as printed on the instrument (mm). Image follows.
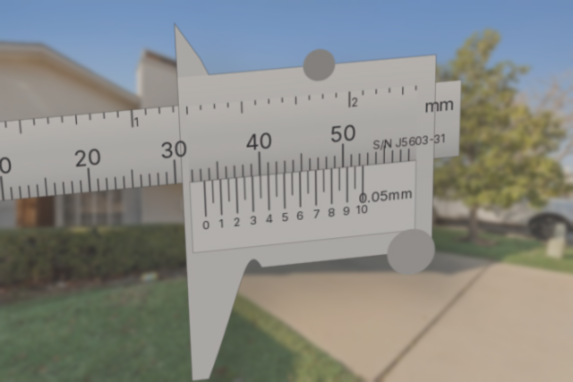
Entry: 33.4mm
